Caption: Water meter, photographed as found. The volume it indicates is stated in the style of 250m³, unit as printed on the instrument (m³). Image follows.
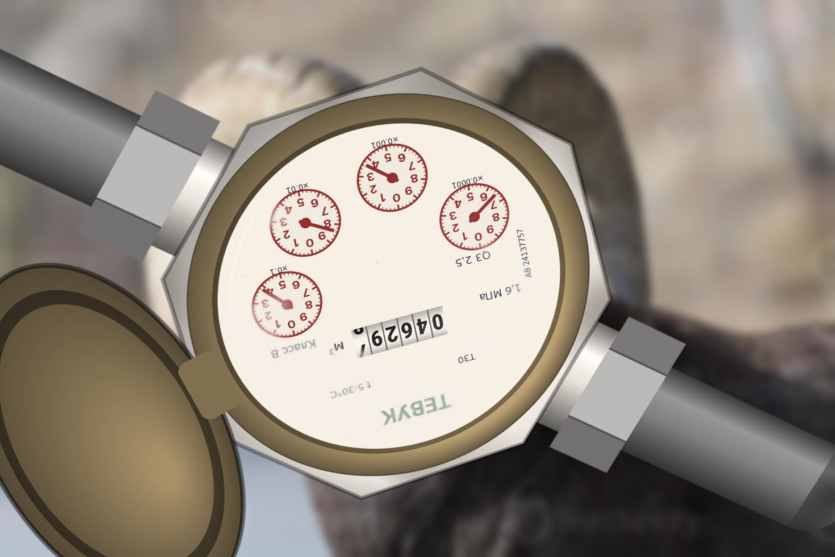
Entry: 46297.3836m³
